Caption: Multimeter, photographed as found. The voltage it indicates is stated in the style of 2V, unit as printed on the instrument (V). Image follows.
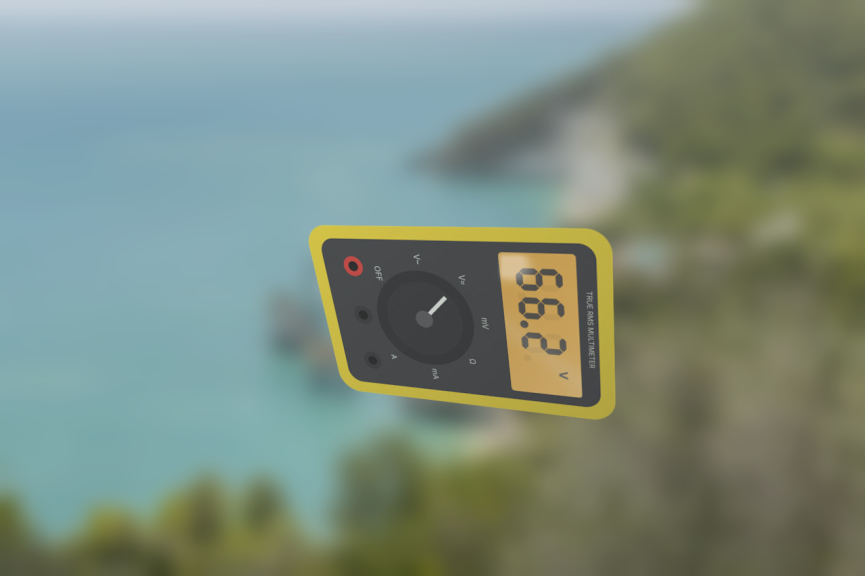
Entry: 66.2V
